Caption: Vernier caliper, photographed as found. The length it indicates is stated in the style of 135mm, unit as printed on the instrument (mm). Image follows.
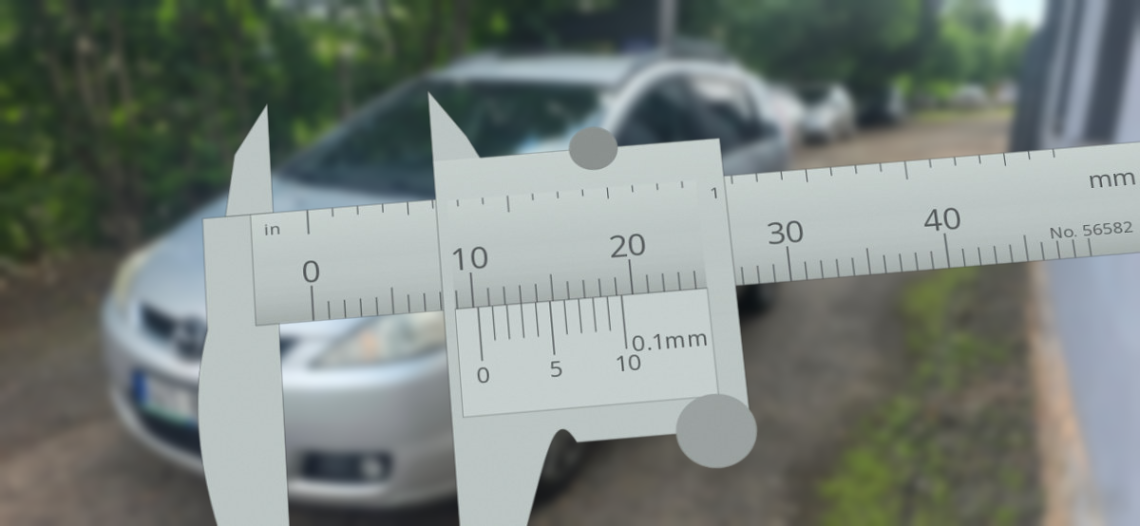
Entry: 10.3mm
